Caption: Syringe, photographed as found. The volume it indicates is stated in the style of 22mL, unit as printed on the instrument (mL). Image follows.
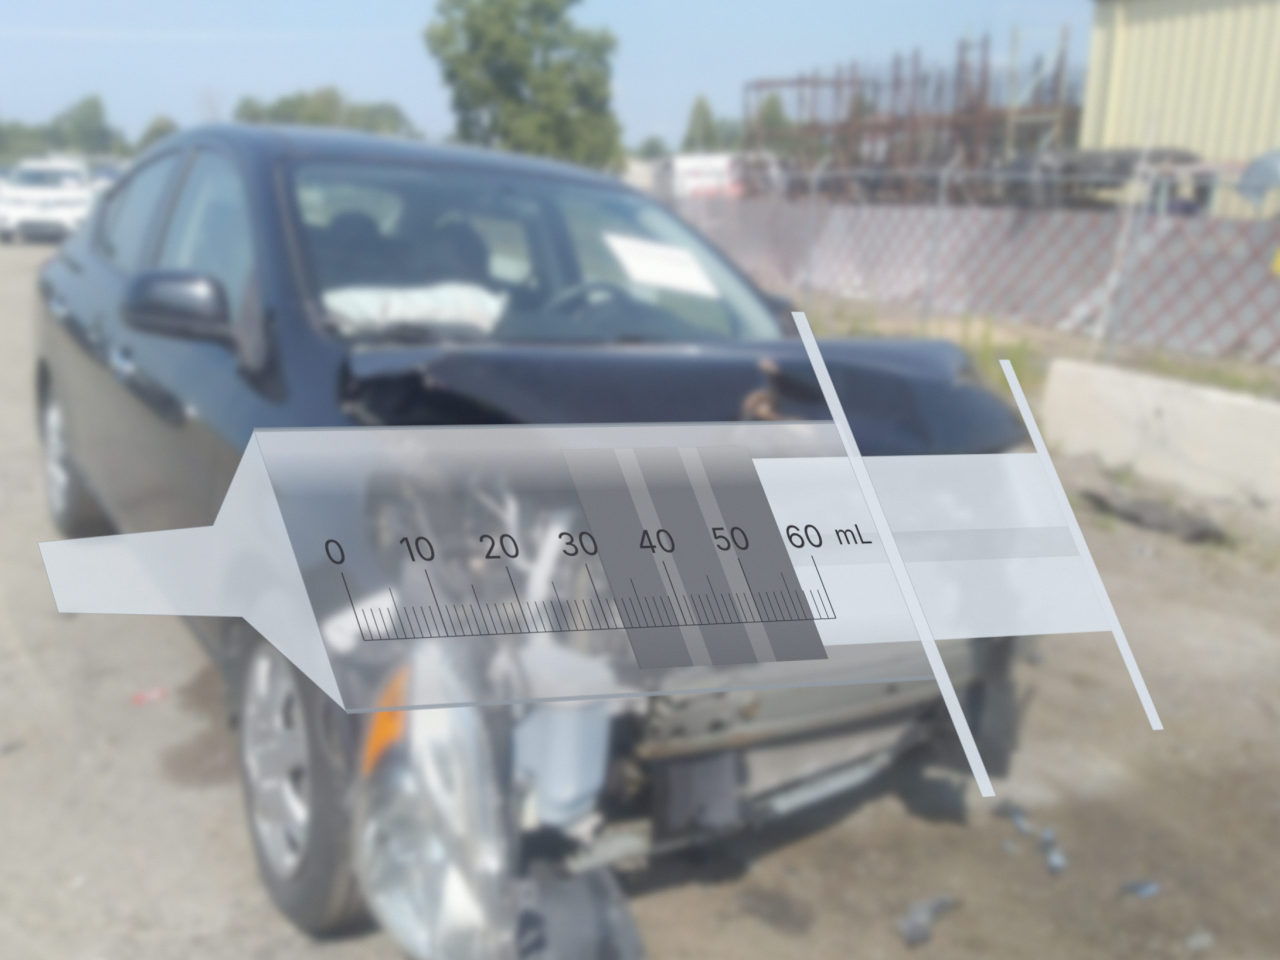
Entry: 32mL
